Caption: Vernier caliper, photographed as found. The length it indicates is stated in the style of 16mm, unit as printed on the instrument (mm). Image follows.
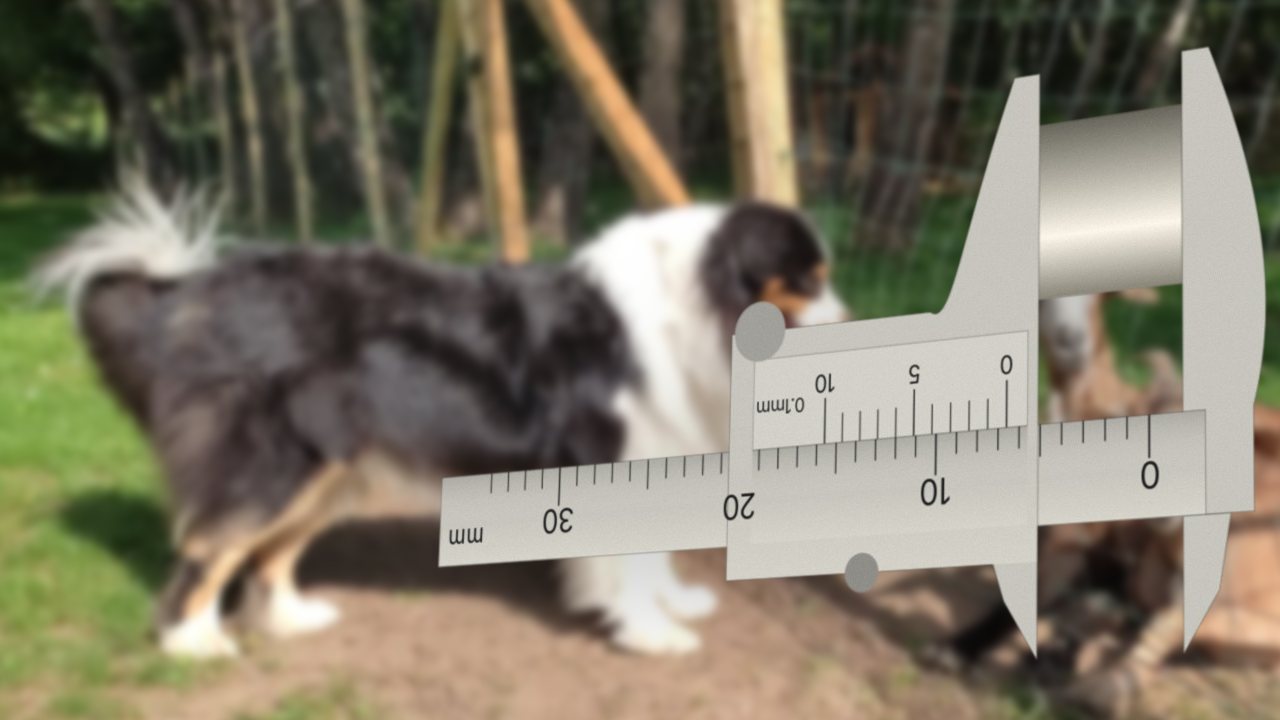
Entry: 6.6mm
